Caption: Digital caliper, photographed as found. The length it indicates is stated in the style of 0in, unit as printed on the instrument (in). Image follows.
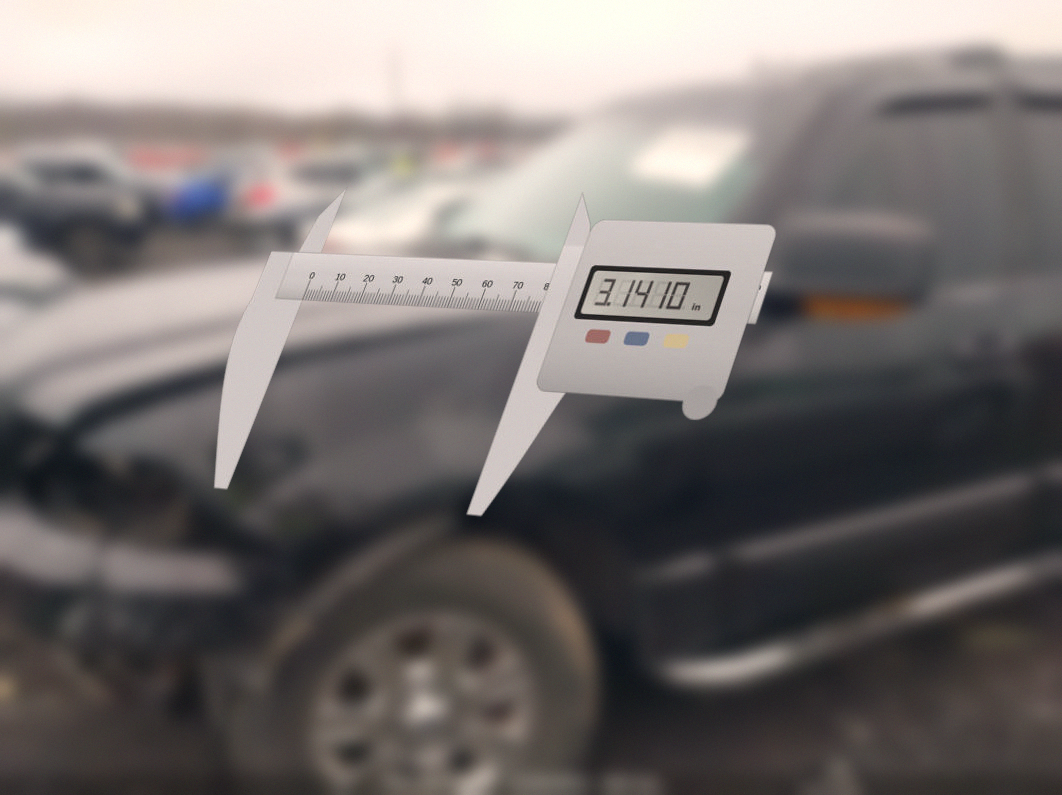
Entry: 3.1410in
